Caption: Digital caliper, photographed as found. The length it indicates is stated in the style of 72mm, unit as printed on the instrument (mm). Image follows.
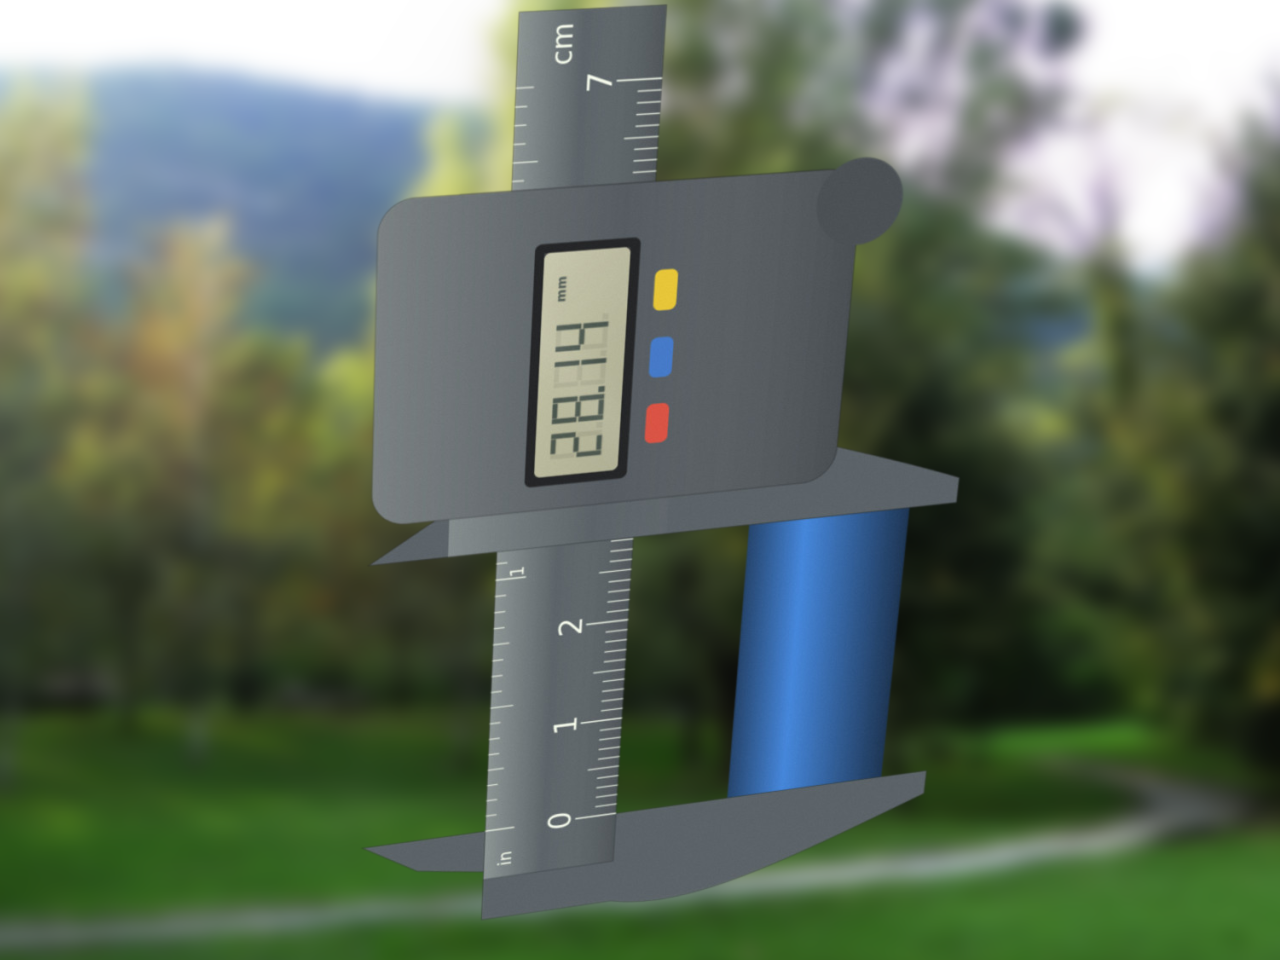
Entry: 28.14mm
